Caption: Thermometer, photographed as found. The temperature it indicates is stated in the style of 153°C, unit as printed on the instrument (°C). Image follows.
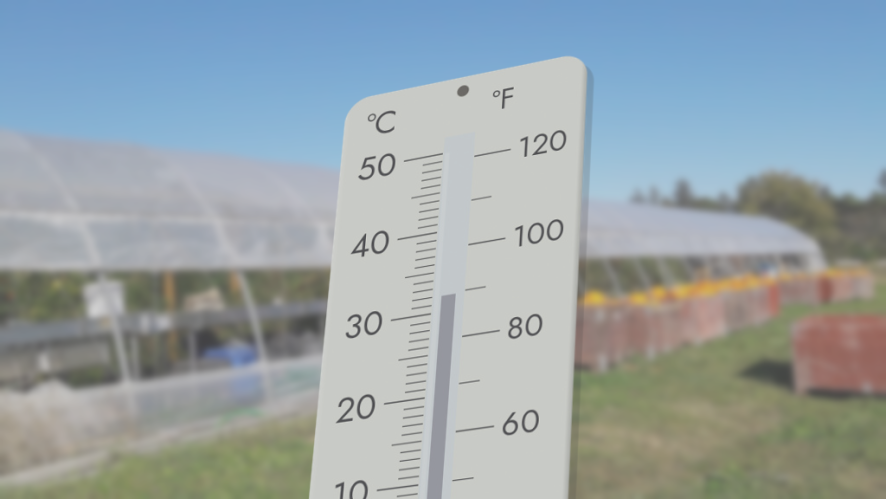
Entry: 32°C
